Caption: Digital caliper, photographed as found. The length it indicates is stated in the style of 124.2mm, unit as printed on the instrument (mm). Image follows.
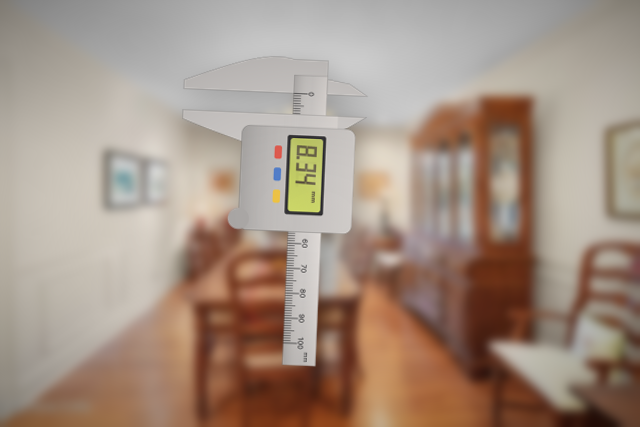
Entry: 8.34mm
